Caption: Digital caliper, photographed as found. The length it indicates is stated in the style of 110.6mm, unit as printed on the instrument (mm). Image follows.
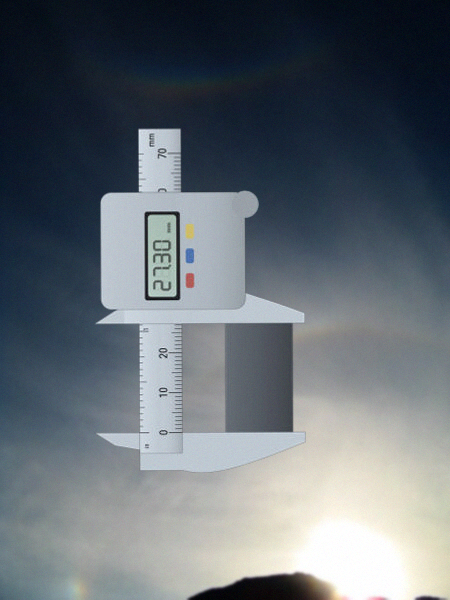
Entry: 27.30mm
